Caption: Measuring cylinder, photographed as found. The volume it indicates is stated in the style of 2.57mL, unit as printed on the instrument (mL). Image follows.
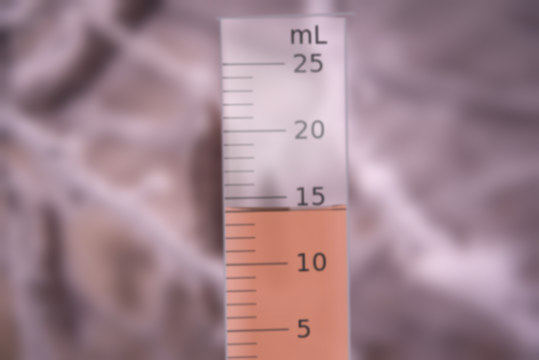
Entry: 14mL
